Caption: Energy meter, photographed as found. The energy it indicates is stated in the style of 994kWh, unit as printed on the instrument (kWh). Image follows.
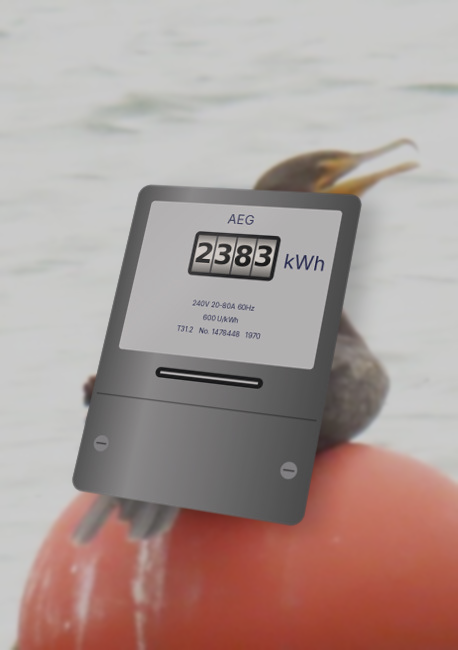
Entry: 2383kWh
